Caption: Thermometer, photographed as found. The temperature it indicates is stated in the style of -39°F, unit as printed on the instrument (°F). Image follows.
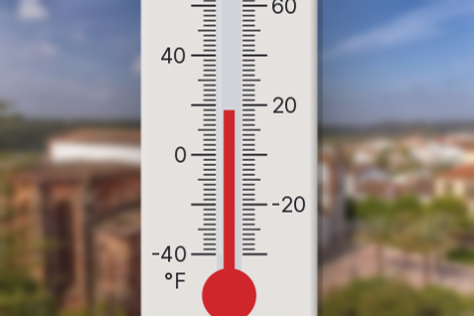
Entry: 18°F
